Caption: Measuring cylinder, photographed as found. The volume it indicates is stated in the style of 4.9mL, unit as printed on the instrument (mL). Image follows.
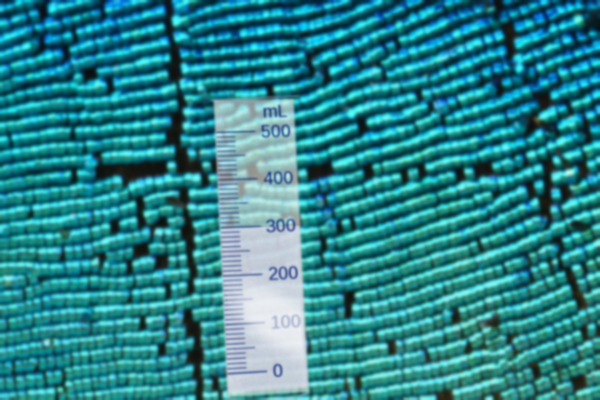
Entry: 300mL
